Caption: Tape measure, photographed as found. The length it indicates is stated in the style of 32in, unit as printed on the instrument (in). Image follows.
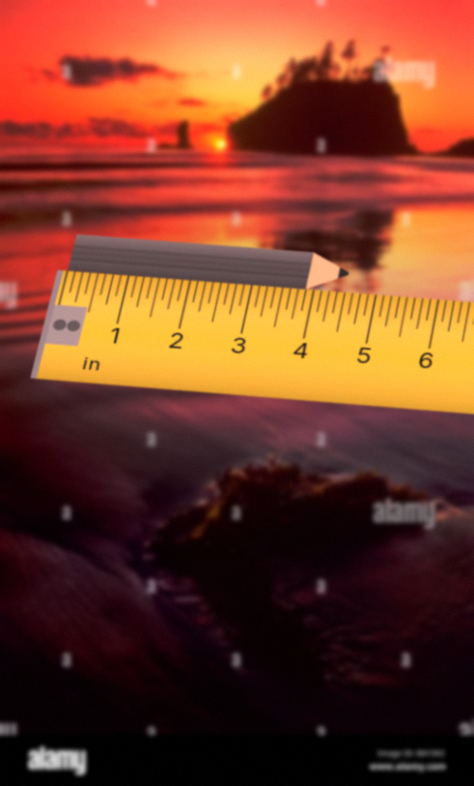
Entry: 4.5in
